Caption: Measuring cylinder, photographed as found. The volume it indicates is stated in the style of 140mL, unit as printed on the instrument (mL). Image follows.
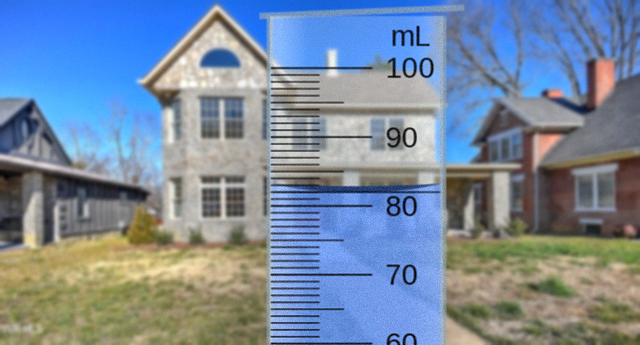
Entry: 82mL
